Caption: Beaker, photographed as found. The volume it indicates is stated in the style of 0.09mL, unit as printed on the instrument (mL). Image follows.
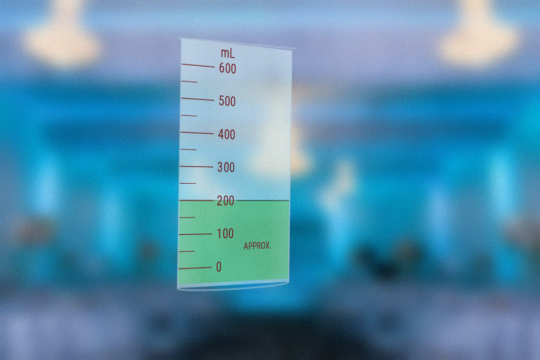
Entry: 200mL
